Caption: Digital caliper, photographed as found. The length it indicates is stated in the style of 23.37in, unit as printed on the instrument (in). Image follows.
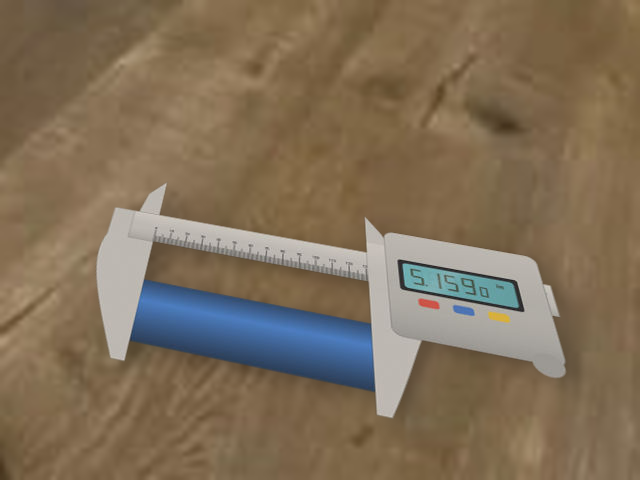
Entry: 5.1590in
